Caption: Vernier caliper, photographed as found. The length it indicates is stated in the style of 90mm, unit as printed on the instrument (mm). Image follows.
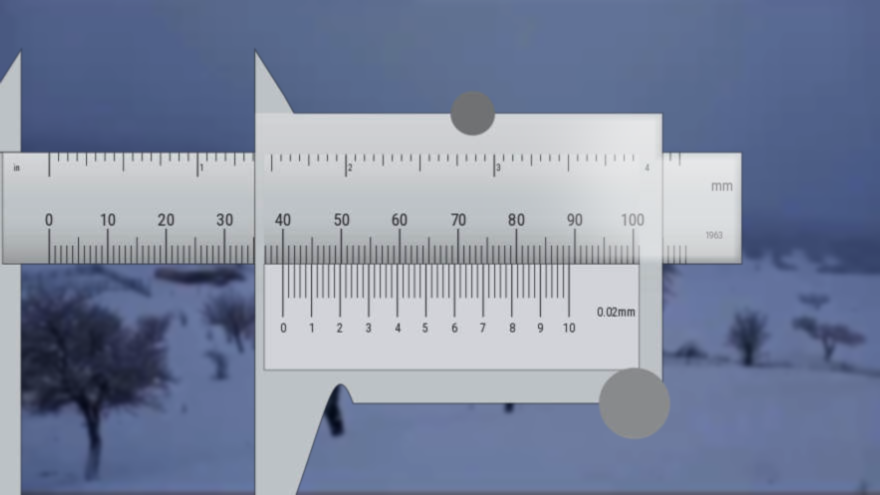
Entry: 40.0mm
